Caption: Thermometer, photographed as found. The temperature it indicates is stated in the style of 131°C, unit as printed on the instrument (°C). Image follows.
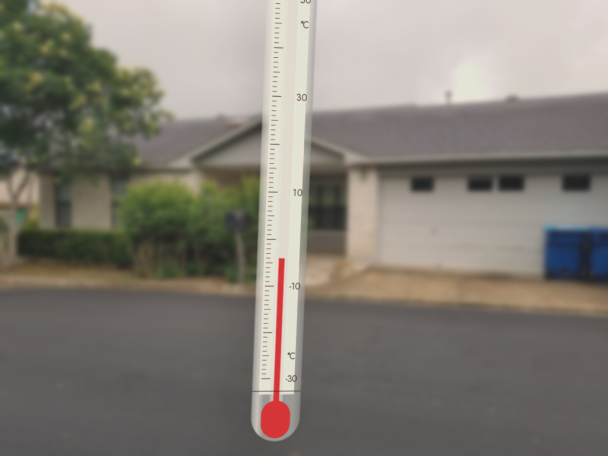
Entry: -4°C
